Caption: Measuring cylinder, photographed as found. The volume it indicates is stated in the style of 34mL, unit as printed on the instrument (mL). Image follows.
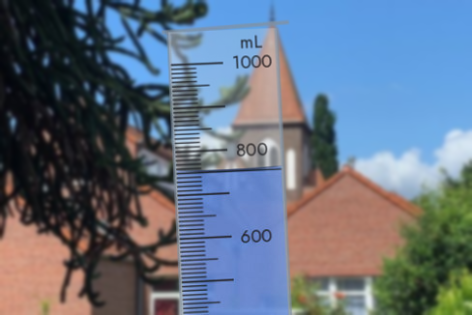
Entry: 750mL
